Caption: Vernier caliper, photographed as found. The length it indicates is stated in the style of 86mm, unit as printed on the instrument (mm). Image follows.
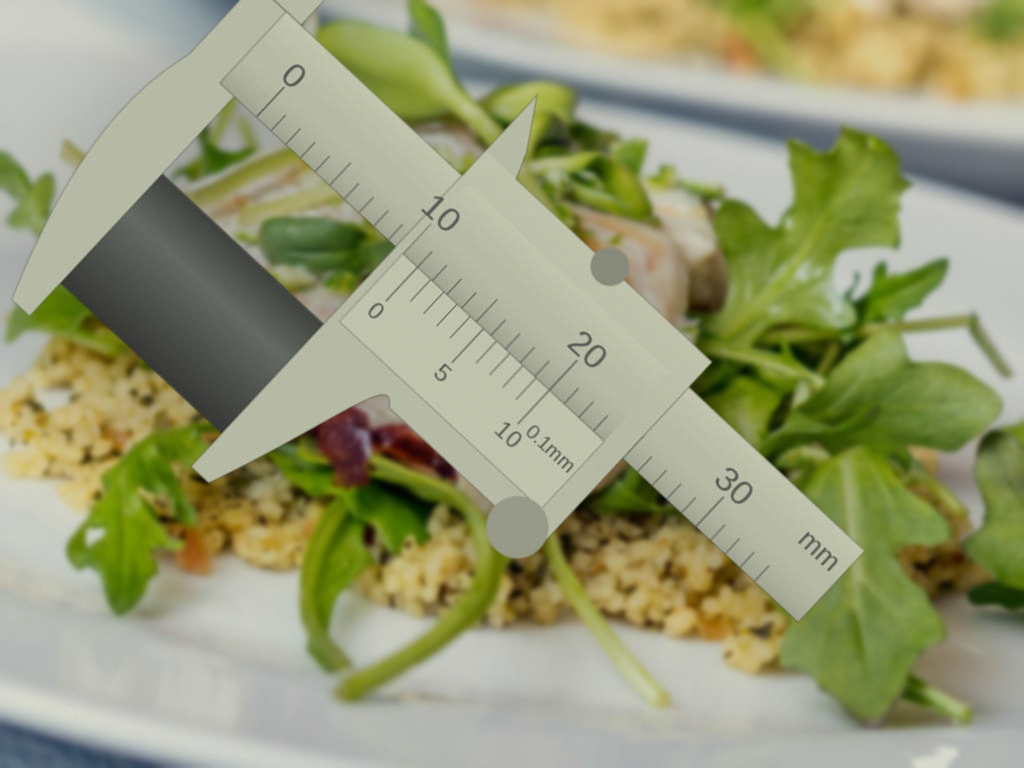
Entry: 11.0mm
